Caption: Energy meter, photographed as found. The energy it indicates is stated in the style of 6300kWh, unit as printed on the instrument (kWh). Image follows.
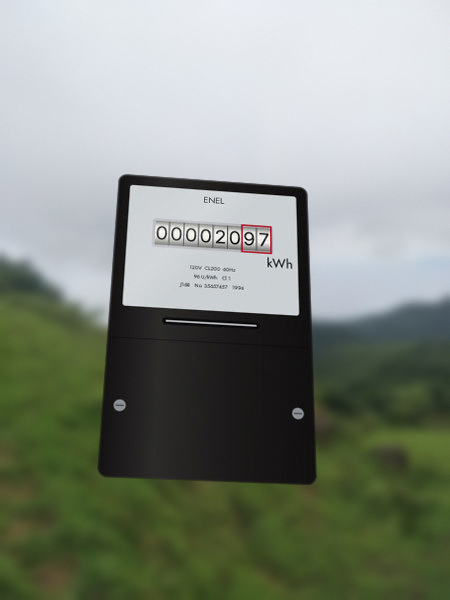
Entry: 20.97kWh
